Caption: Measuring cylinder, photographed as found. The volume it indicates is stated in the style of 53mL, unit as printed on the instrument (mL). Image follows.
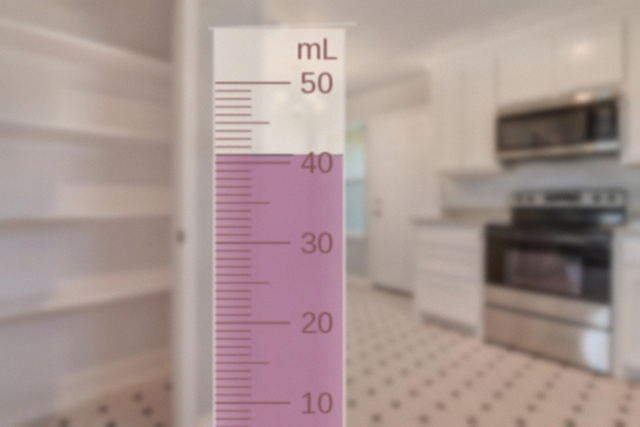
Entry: 41mL
